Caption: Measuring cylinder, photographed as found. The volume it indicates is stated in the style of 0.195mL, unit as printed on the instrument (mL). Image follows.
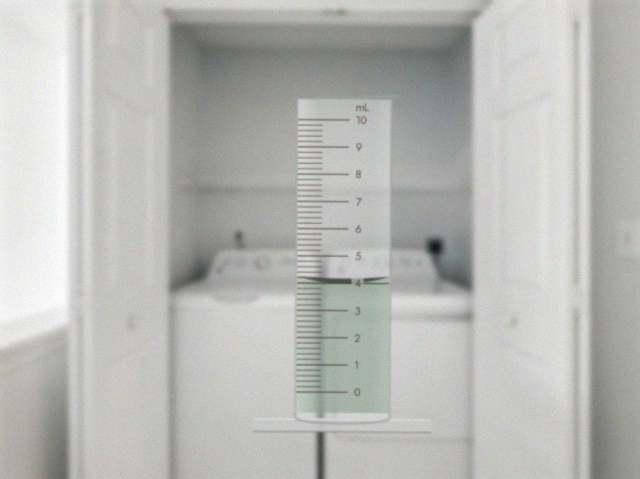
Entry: 4mL
